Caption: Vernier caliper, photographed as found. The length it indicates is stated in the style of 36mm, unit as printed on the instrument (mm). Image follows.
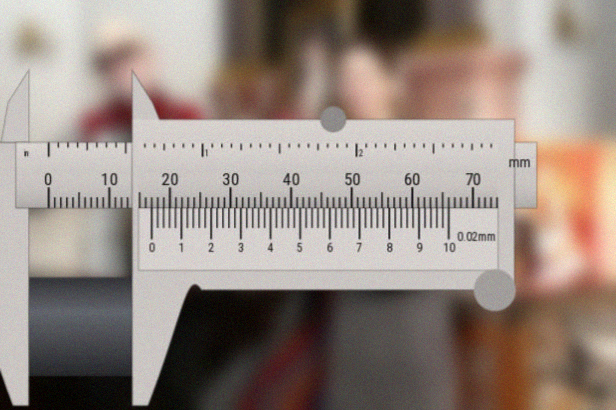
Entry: 17.0mm
